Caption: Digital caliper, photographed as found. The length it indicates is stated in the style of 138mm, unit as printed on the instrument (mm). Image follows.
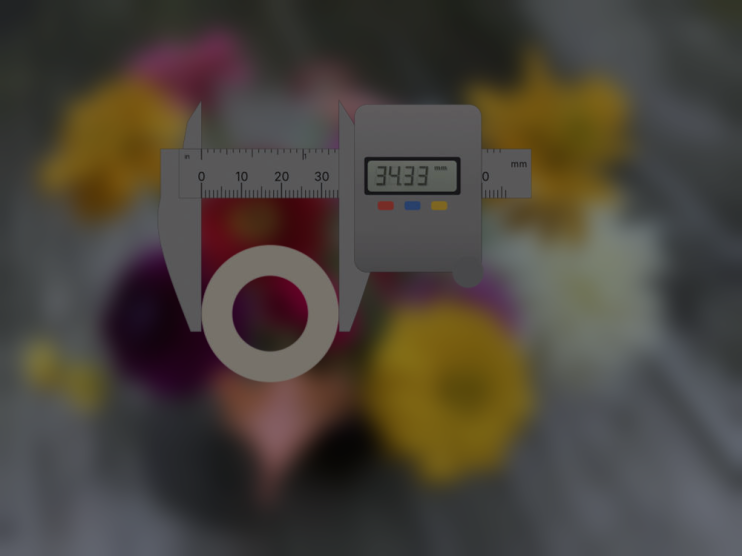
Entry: 34.33mm
